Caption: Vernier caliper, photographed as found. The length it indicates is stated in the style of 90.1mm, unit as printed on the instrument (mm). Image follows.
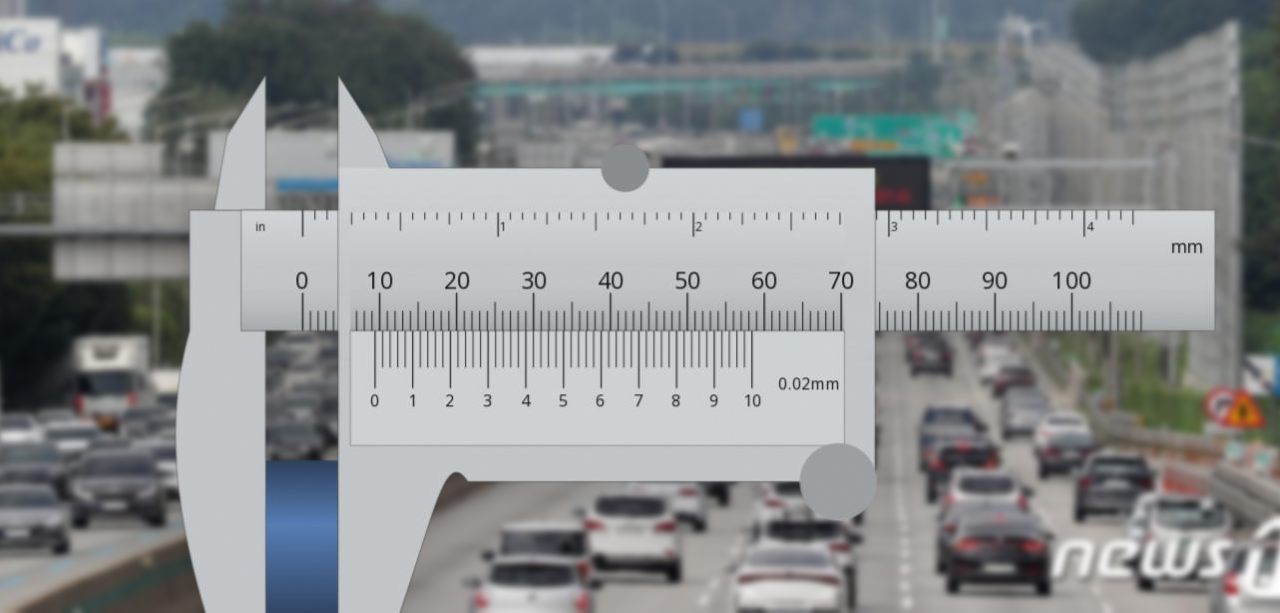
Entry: 9.4mm
